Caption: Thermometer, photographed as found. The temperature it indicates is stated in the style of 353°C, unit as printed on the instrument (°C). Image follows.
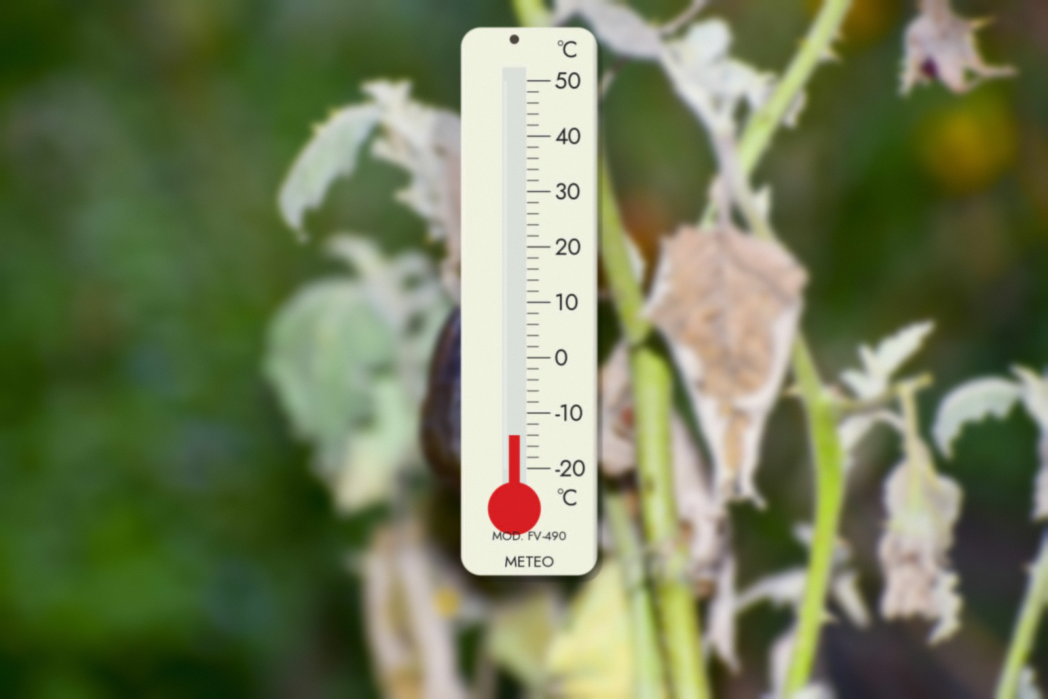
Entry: -14°C
